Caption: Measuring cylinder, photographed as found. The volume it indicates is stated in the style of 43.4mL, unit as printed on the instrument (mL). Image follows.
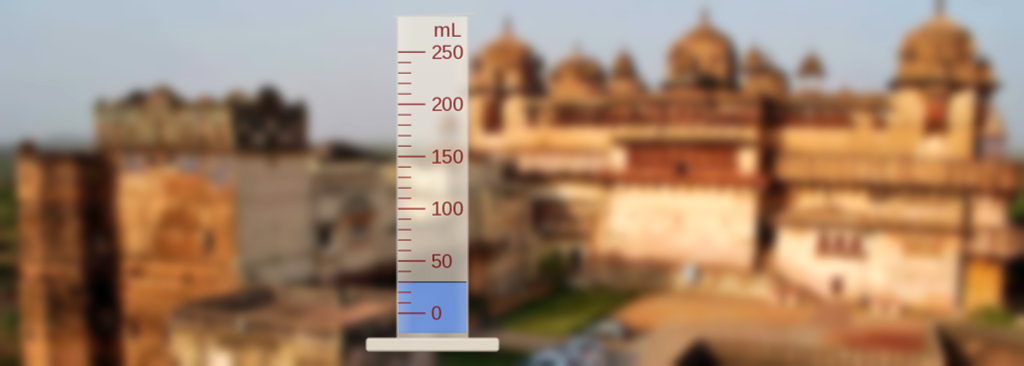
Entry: 30mL
